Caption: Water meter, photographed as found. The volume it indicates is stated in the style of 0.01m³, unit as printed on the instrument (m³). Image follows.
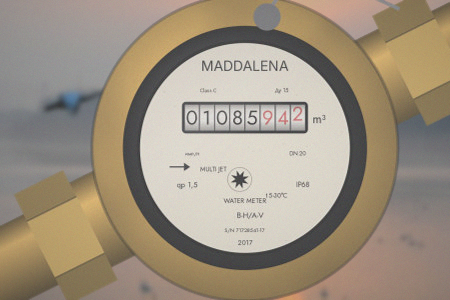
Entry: 1085.942m³
